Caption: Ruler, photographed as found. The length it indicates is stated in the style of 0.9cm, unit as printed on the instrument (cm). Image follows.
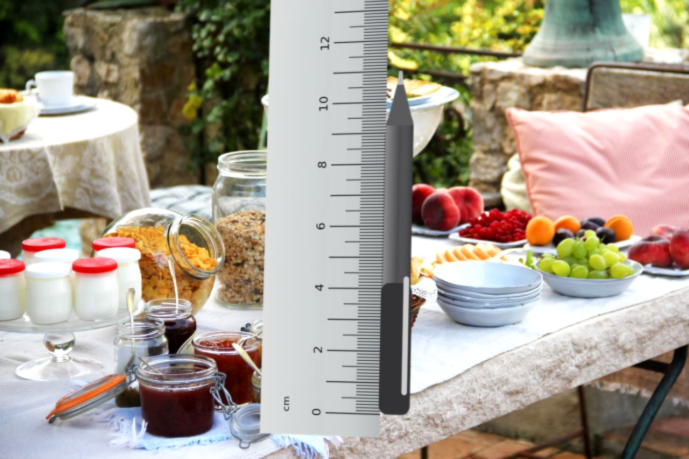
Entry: 11cm
